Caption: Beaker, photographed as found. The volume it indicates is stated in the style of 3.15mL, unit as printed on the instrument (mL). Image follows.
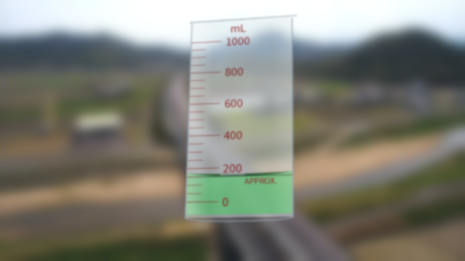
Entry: 150mL
